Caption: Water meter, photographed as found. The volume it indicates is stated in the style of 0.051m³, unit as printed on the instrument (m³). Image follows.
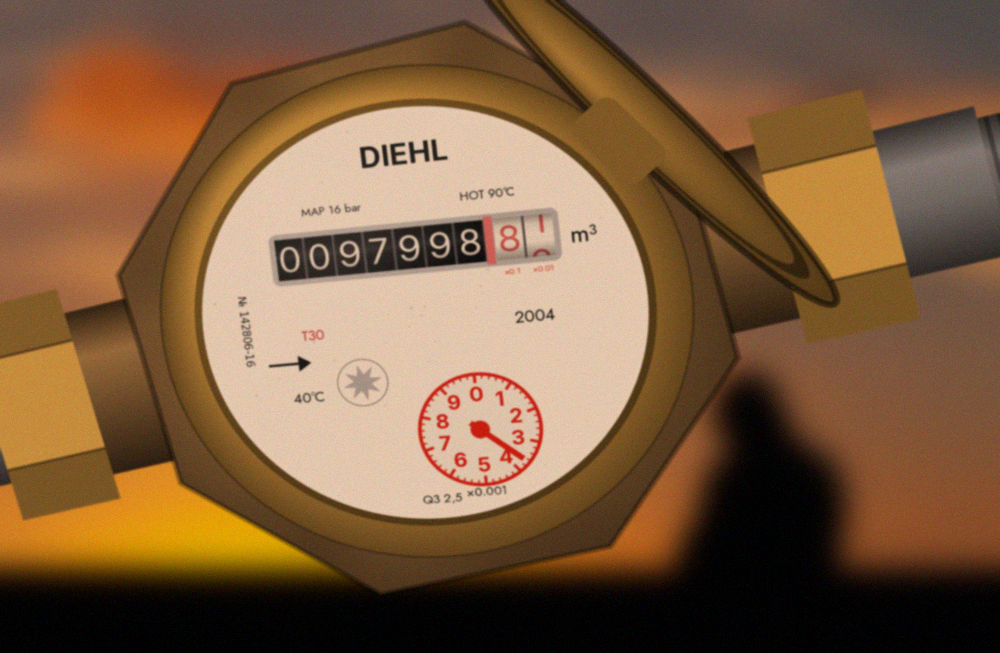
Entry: 97998.813m³
